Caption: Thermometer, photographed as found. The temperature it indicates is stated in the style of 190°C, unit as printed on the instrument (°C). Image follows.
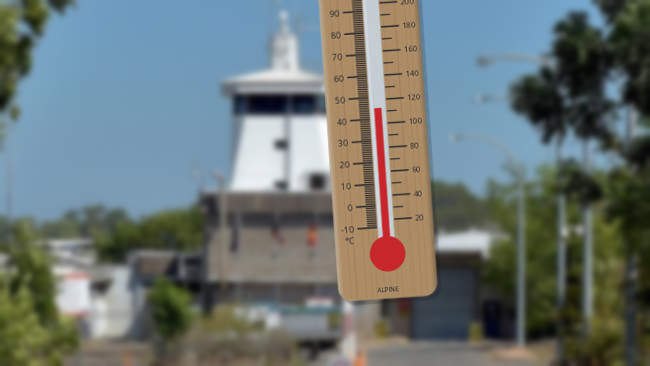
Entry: 45°C
